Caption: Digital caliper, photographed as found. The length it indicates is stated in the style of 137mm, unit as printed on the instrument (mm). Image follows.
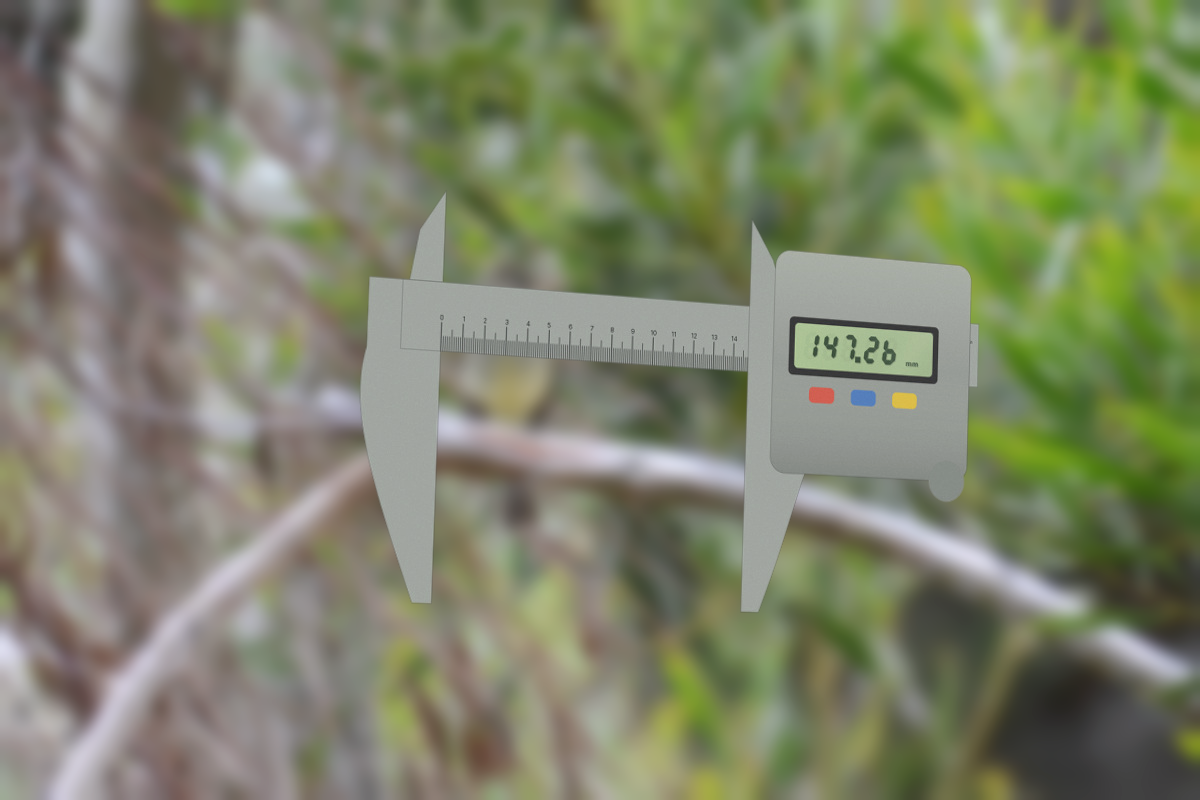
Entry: 147.26mm
